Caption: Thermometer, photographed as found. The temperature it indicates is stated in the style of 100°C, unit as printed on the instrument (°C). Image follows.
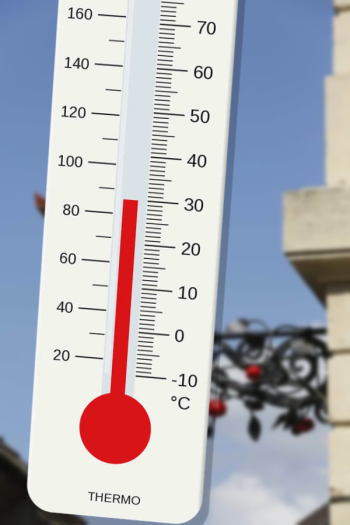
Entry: 30°C
